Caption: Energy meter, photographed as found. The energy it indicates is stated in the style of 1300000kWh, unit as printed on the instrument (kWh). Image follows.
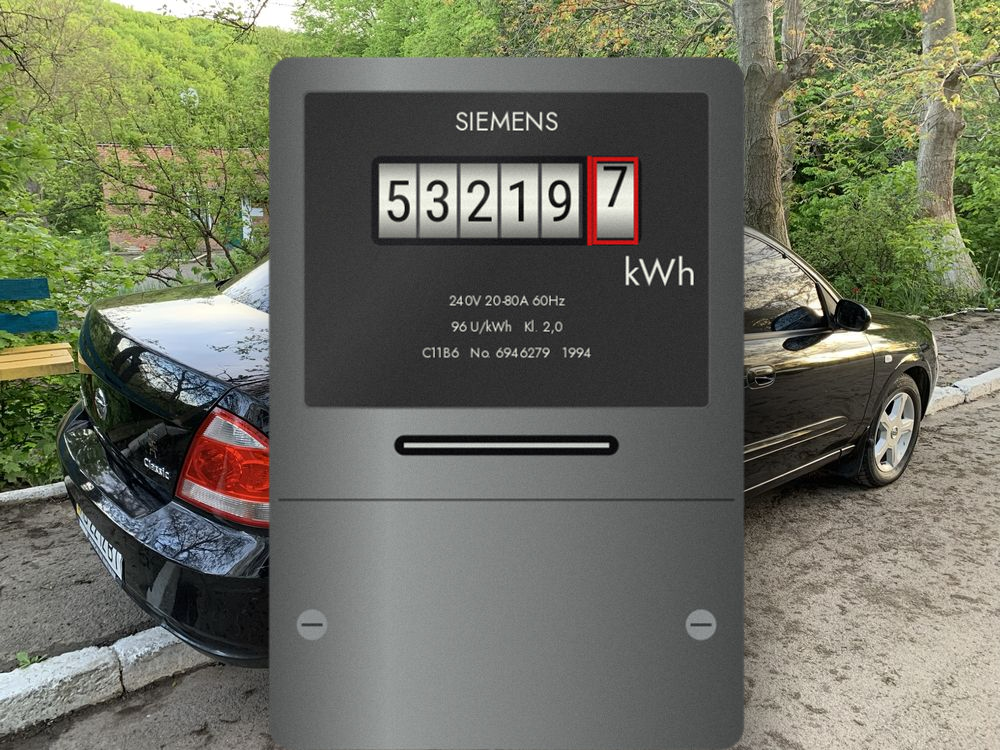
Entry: 53219.7kWh
